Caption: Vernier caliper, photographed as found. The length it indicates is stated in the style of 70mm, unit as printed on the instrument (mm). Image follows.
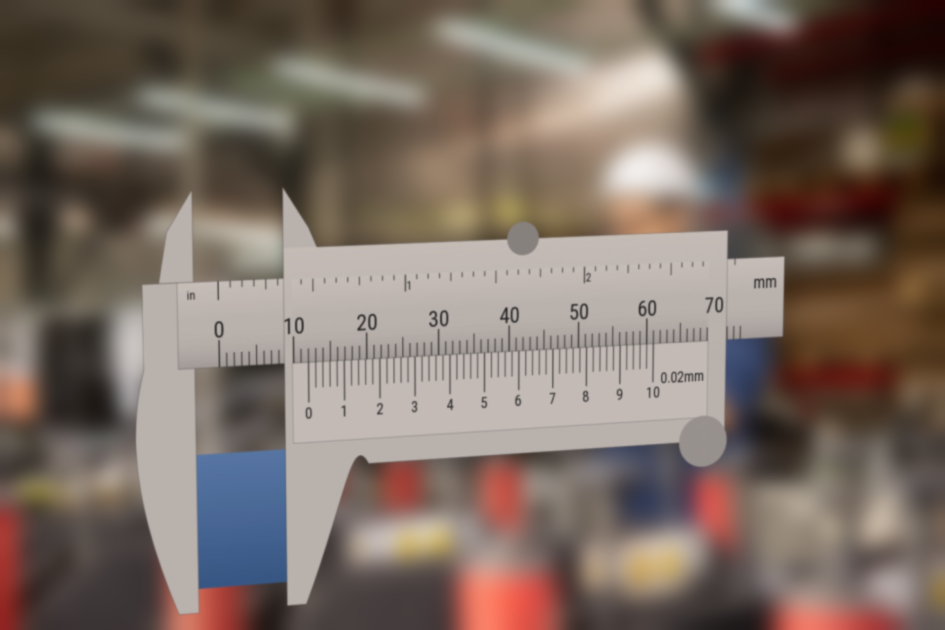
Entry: 12.0mm
